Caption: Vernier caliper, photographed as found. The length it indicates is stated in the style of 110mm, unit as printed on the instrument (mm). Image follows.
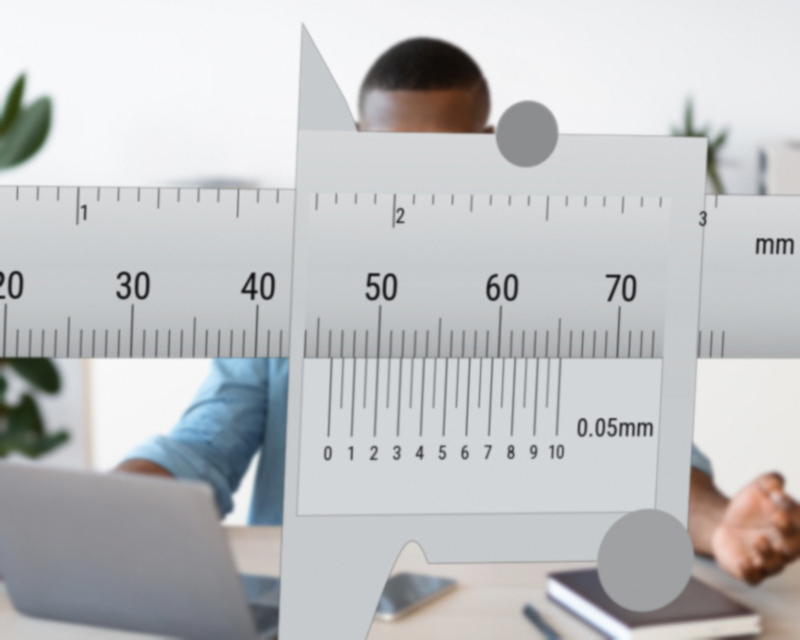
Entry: 46.2mm
